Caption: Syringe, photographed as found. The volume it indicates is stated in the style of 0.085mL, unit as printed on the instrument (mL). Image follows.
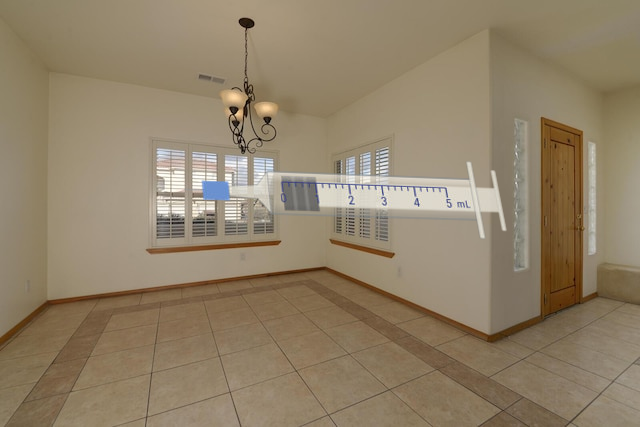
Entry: 0mL
